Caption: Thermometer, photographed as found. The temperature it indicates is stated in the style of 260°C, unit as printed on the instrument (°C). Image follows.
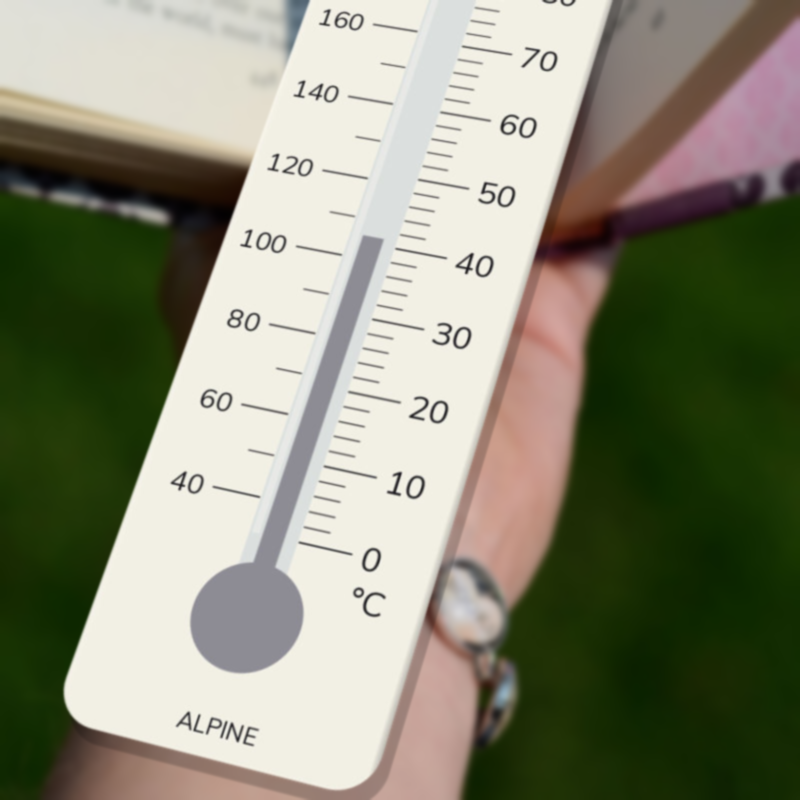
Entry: 41°C
